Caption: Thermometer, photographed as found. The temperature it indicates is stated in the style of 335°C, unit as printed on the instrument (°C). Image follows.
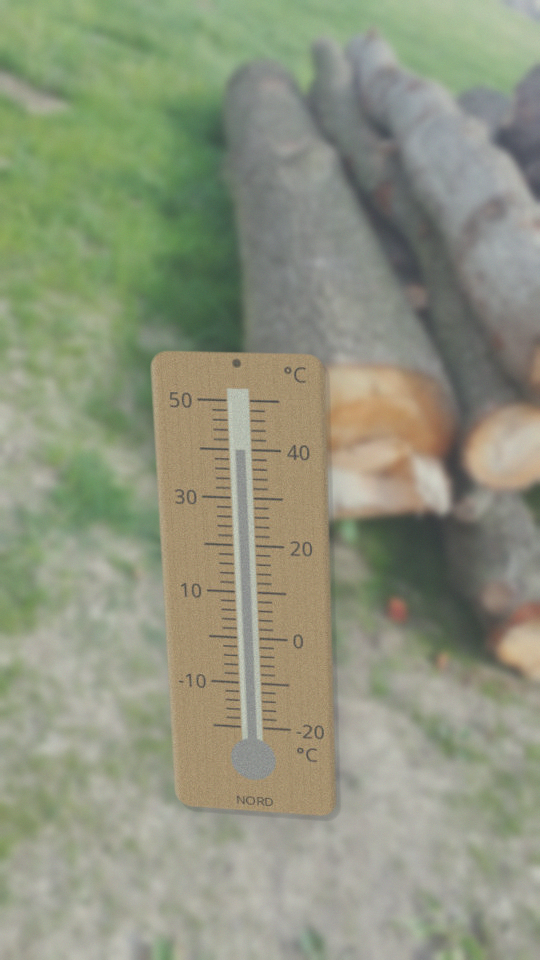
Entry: 40°C
